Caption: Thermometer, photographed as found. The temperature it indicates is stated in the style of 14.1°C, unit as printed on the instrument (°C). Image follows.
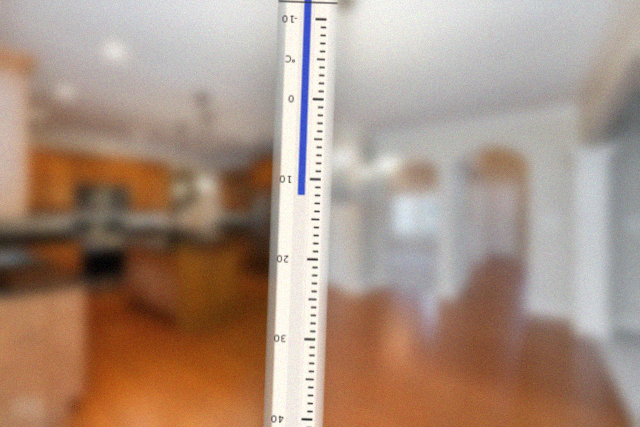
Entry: 12°C
